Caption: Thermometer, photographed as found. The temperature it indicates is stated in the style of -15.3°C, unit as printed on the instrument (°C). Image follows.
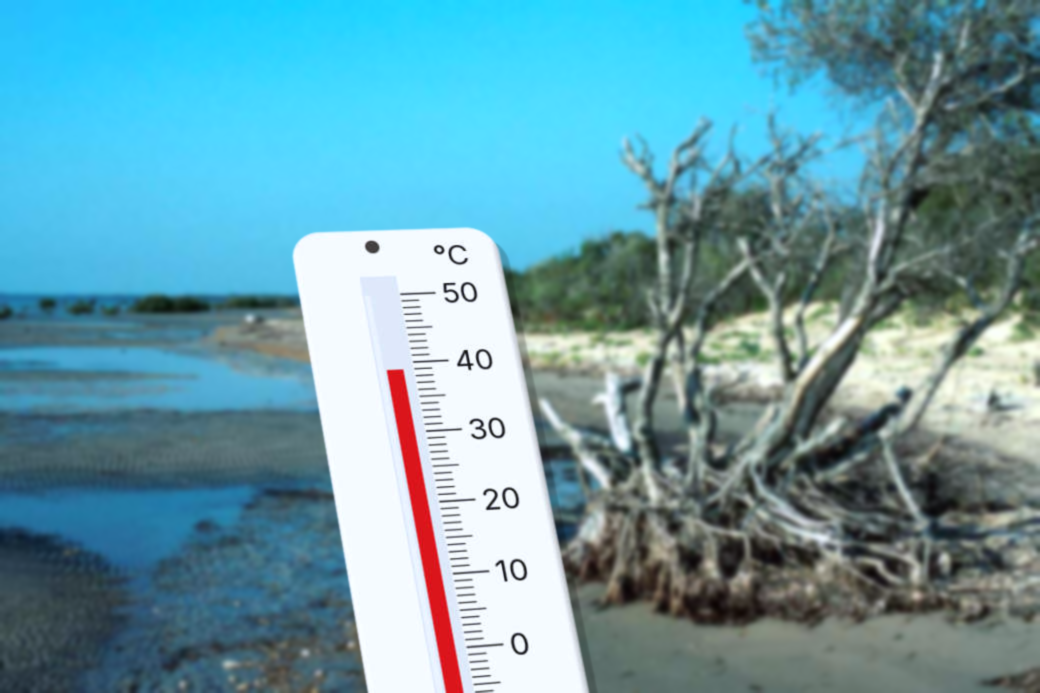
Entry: 39°C
